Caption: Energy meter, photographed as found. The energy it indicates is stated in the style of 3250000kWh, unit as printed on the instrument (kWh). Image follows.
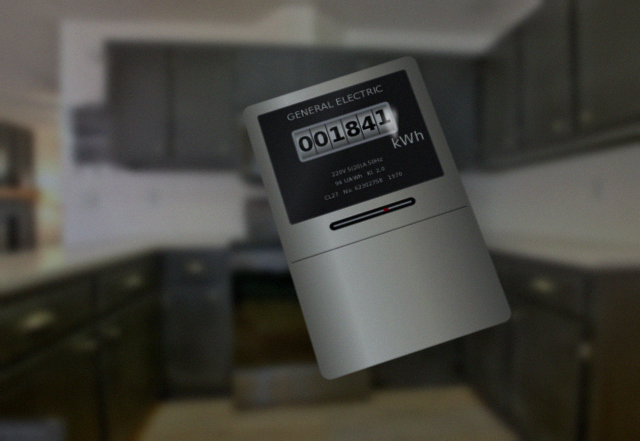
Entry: 1841kWh
